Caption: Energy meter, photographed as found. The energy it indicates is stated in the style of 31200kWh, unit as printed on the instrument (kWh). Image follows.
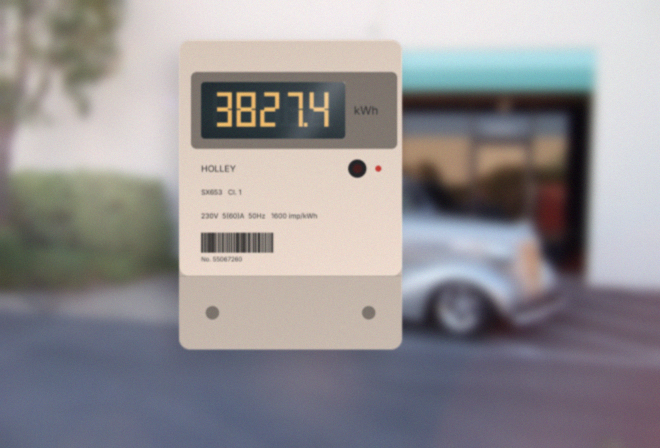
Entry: 3827.4kWh
